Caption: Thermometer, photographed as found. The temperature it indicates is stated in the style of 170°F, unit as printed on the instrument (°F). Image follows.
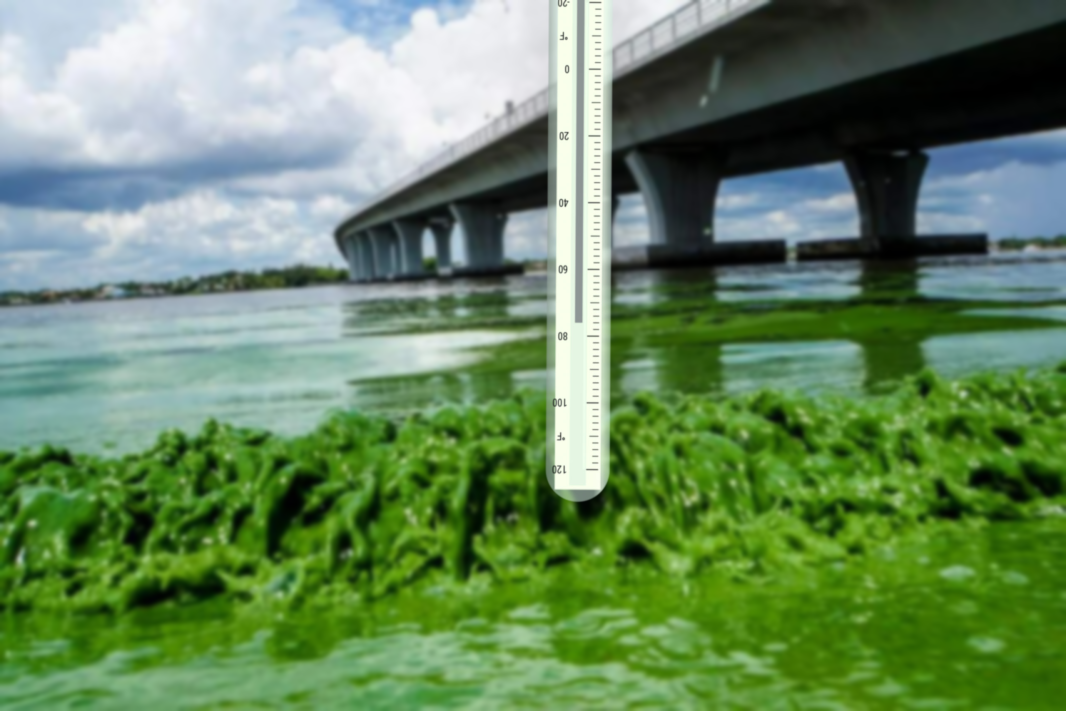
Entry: 76°F
